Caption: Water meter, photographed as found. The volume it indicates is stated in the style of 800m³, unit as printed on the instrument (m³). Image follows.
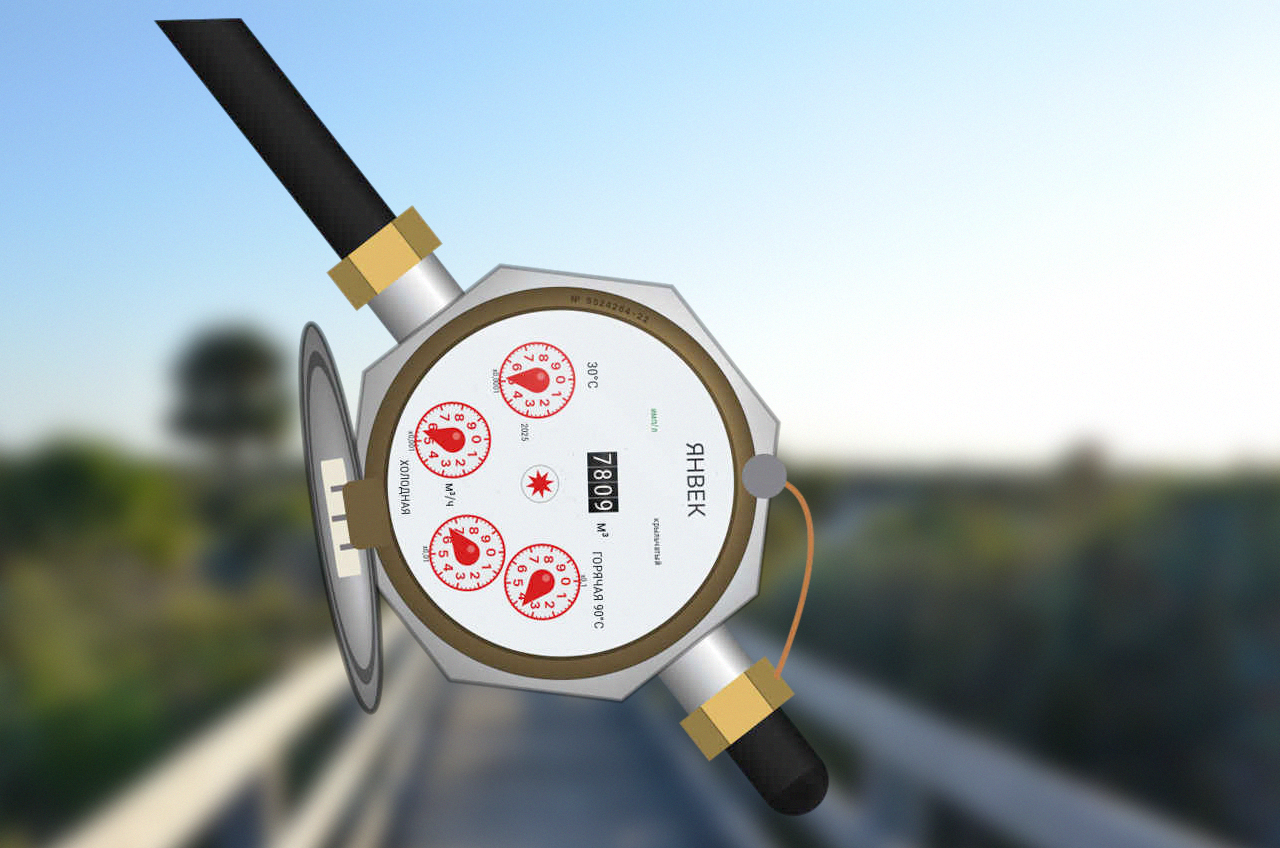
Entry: 7809.3655m³
